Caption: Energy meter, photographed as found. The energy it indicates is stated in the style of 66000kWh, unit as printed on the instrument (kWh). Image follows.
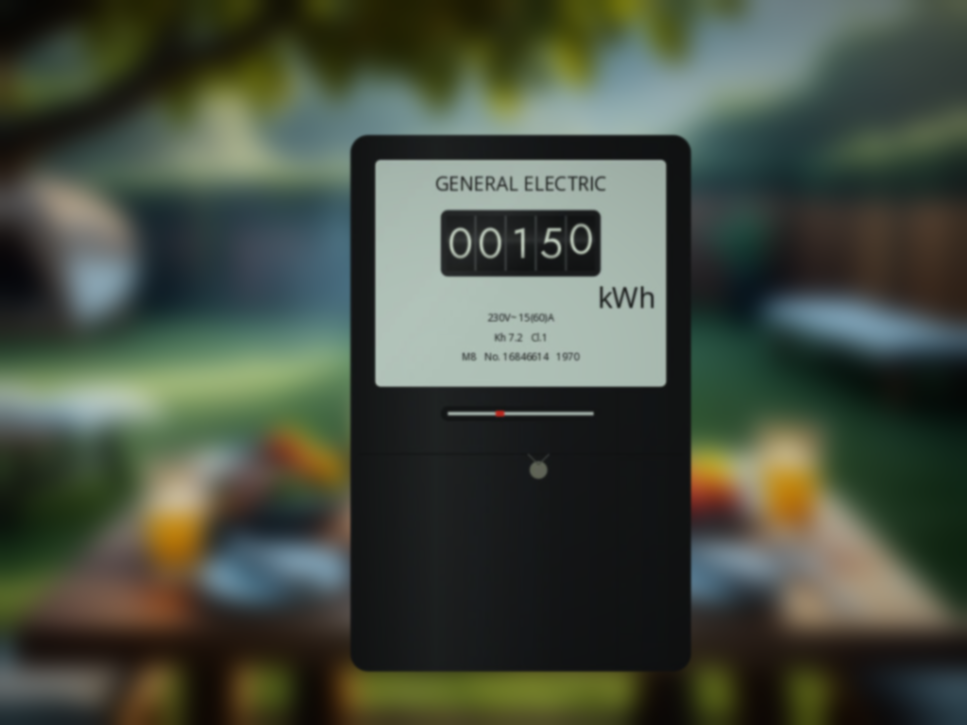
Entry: 150kWh
